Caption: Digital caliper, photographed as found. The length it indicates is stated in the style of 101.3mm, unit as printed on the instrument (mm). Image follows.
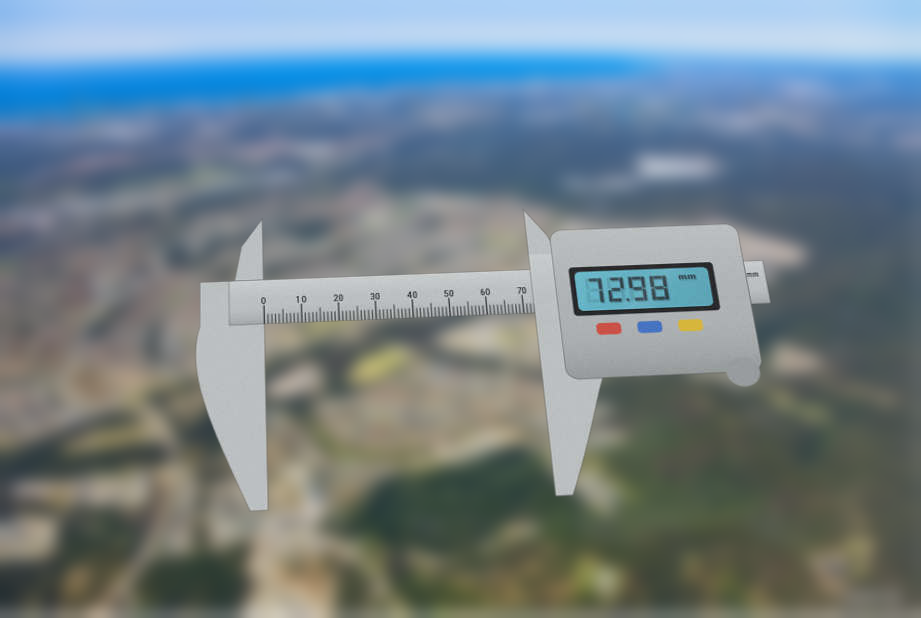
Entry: 72.98mm
